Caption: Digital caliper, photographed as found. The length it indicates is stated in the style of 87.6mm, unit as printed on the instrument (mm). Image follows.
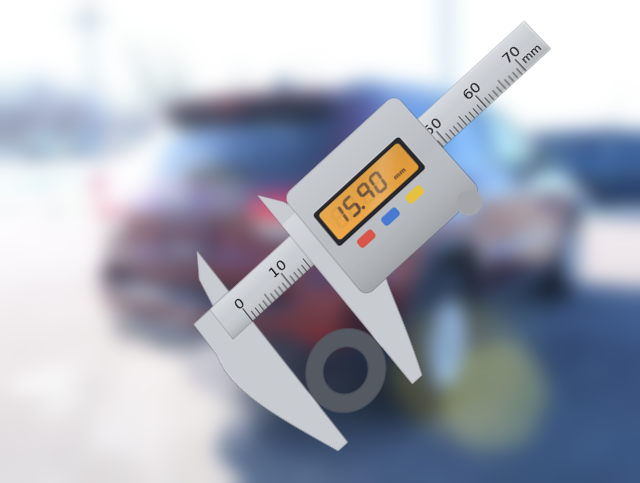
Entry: 15.90mm
